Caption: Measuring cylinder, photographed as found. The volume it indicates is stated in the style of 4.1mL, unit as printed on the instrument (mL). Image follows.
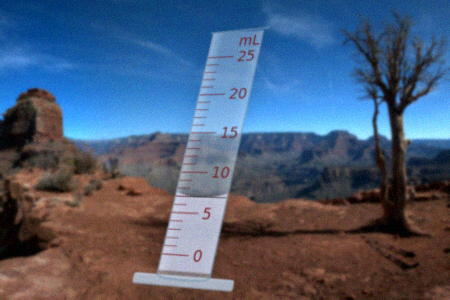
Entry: 7mL
